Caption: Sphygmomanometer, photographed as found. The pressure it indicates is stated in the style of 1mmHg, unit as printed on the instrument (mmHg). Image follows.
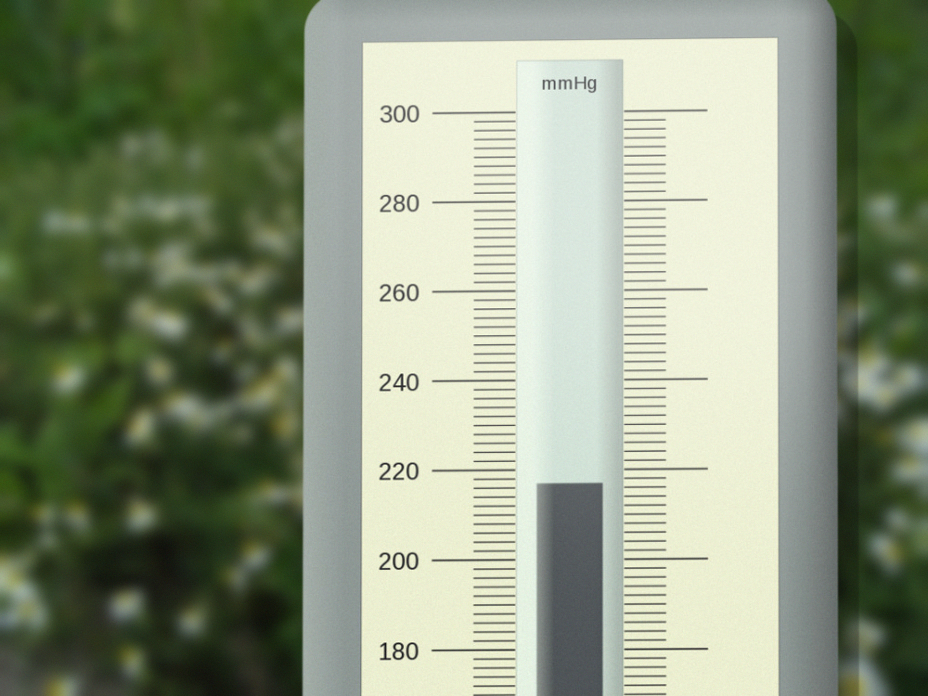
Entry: 217mmHg
